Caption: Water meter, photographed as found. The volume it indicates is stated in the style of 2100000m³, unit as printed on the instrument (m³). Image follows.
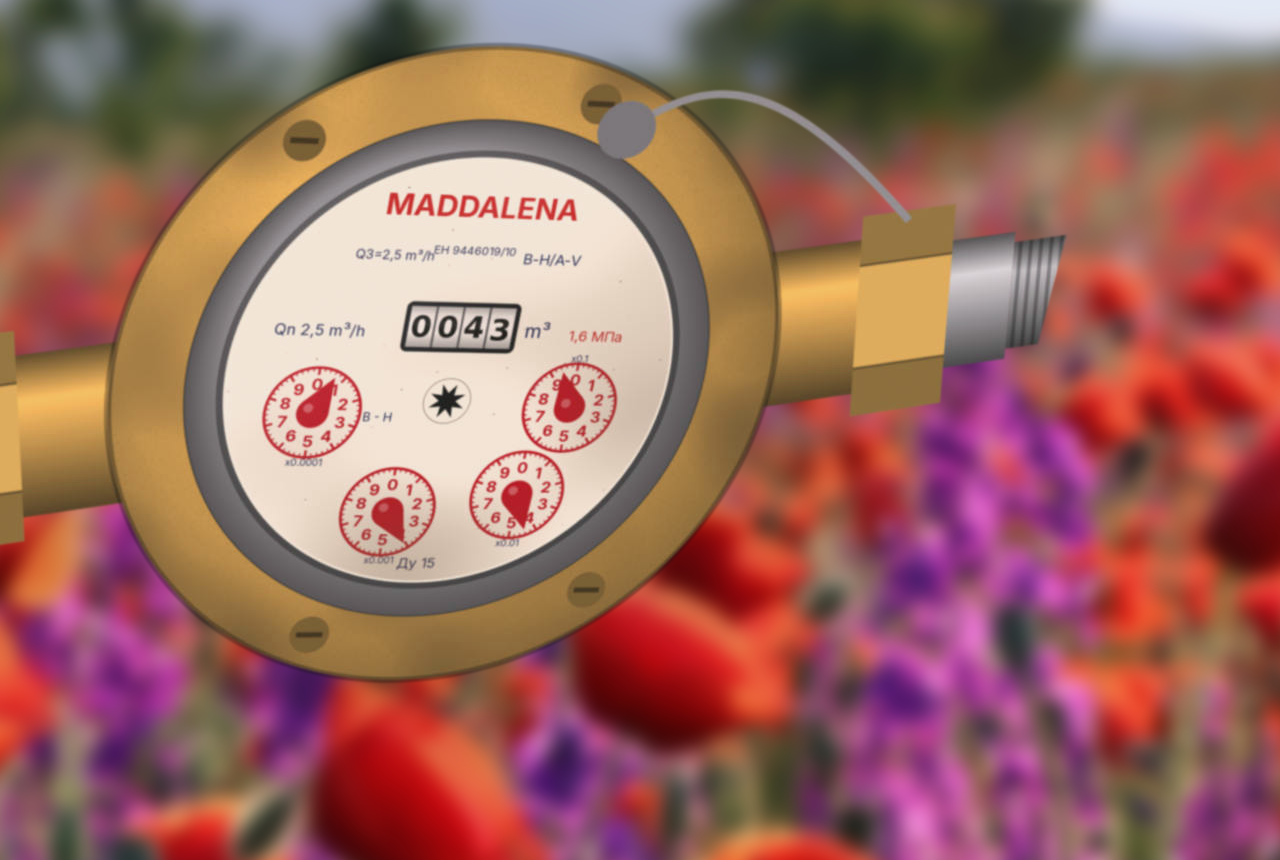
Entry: 42.9440m³
